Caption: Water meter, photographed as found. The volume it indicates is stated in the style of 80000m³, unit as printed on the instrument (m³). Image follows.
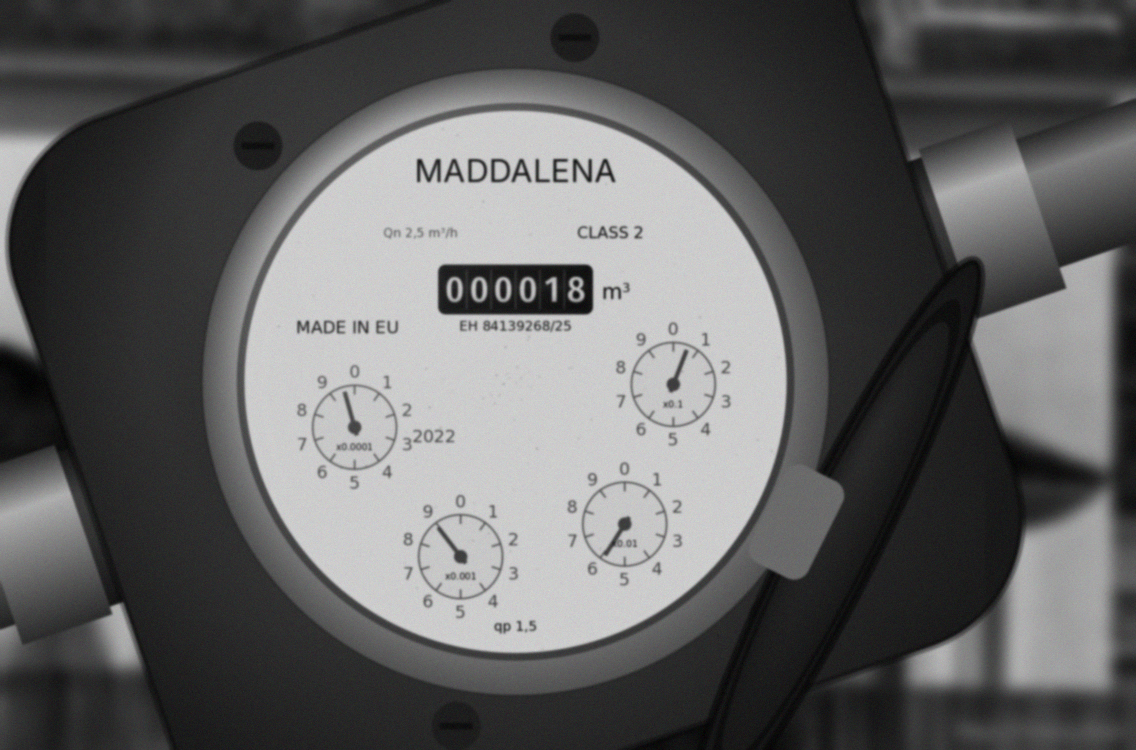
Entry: 18.0589m³
